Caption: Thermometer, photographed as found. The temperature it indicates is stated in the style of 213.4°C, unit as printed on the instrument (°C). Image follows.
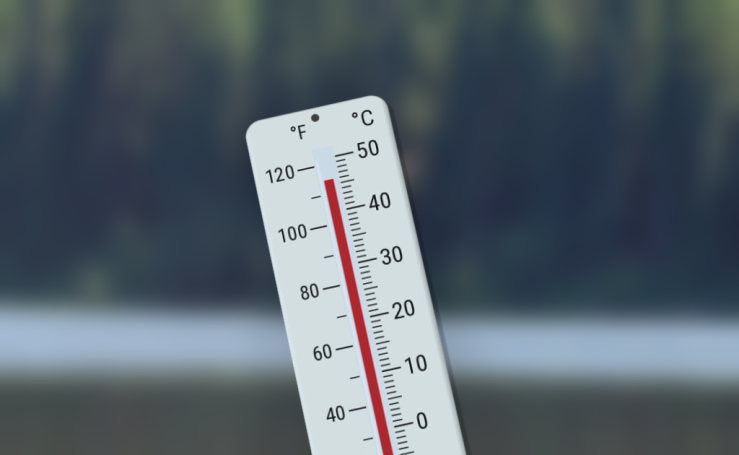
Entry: 46°C
